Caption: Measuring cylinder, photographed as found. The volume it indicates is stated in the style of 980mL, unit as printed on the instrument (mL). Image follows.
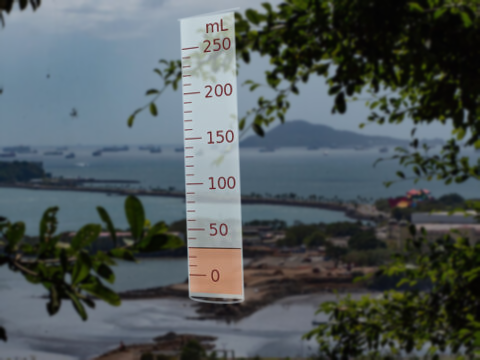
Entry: 30mL
